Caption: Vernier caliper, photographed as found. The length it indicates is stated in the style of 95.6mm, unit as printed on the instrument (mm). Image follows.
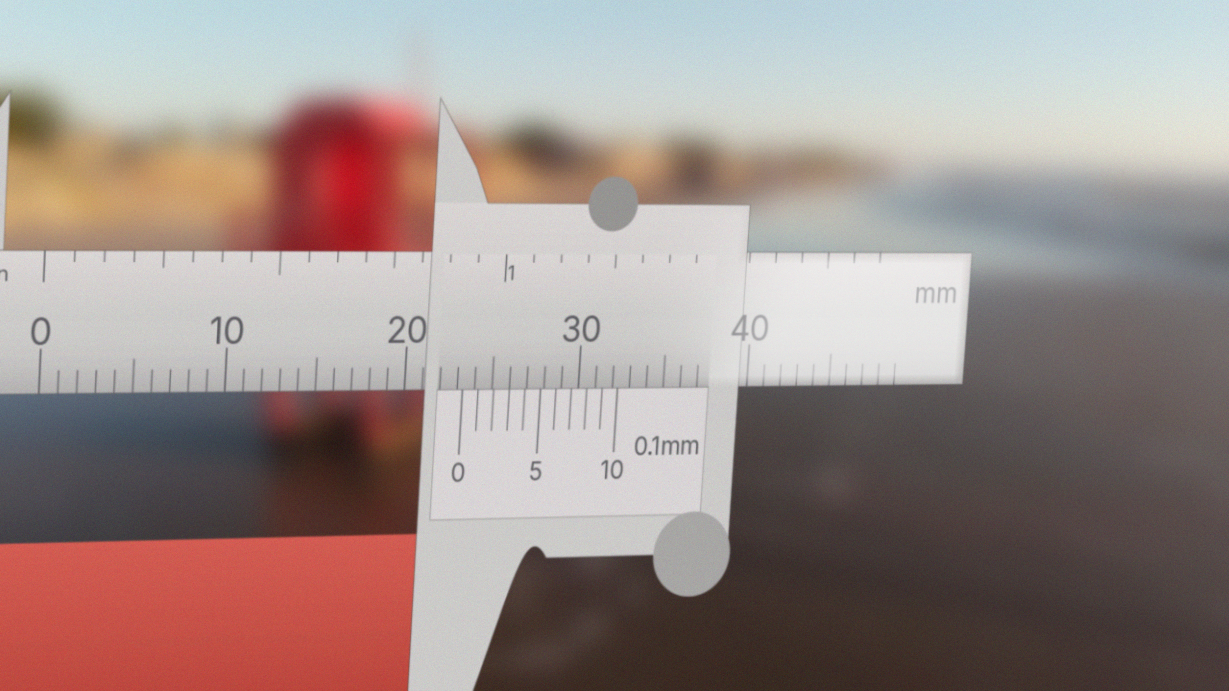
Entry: 23.3mm
